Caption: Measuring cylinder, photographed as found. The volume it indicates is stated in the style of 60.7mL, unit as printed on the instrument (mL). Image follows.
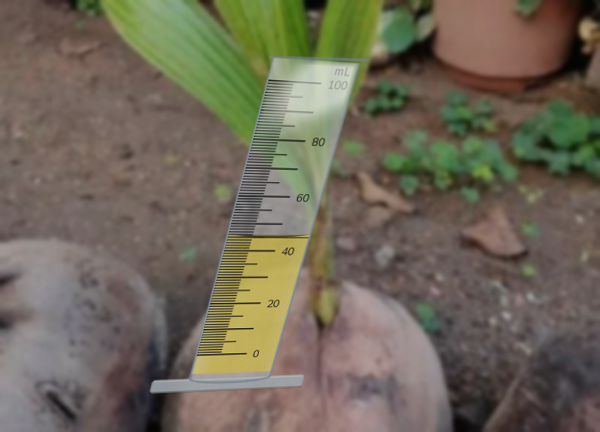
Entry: 45mL
